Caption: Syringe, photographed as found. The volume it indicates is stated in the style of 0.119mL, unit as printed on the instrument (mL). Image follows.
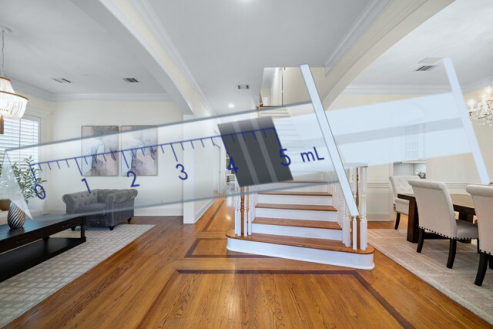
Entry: 4mL
